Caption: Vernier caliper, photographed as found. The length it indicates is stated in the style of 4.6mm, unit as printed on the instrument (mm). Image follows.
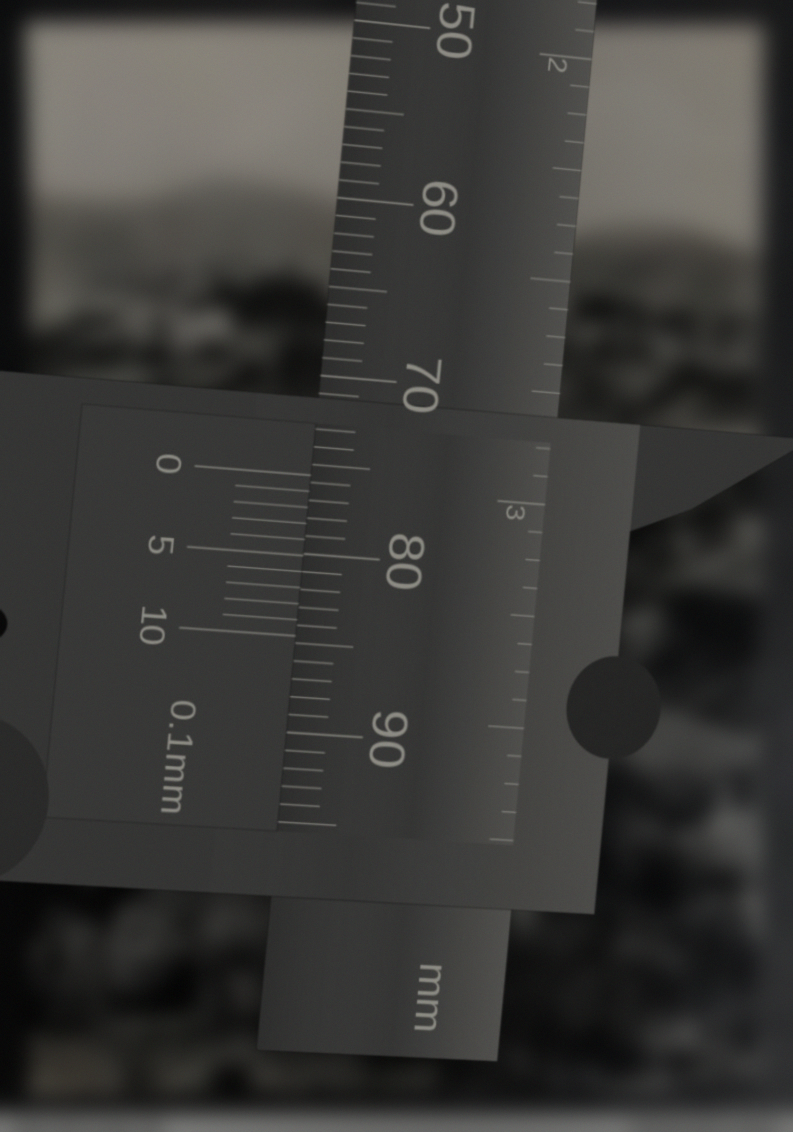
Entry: 75.6mm
